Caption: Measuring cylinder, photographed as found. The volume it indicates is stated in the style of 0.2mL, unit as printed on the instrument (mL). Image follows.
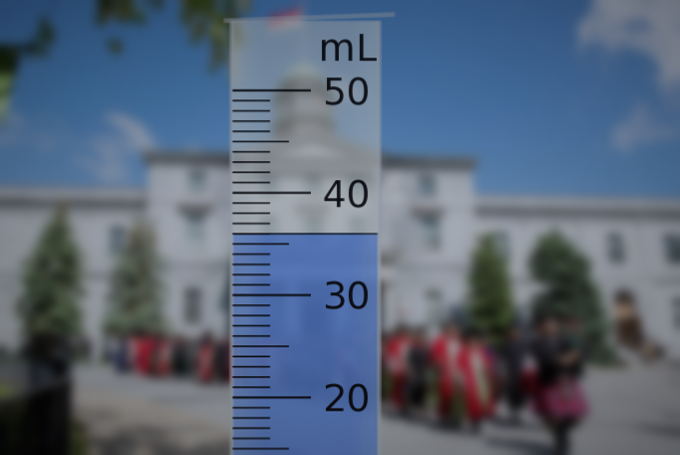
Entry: 36mL
